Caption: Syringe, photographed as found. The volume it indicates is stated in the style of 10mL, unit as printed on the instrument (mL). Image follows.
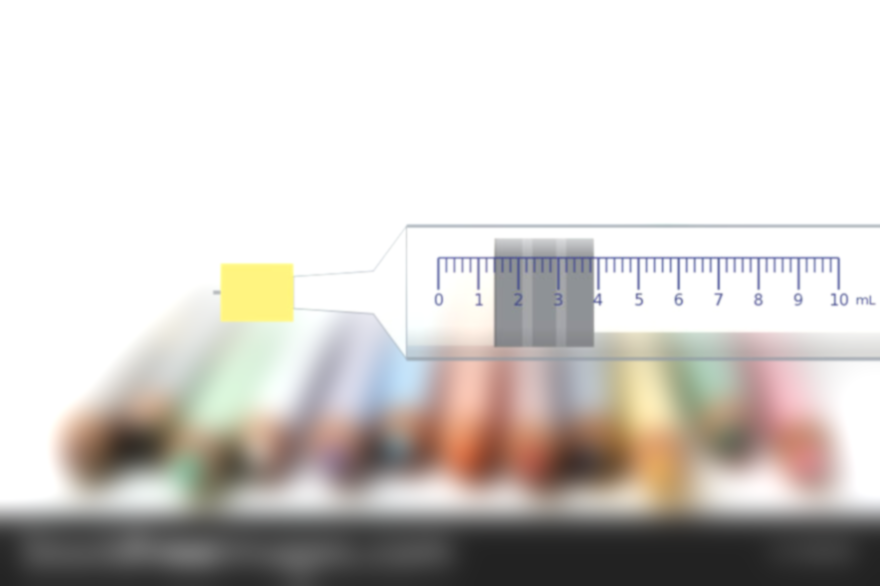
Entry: 1.4mL
